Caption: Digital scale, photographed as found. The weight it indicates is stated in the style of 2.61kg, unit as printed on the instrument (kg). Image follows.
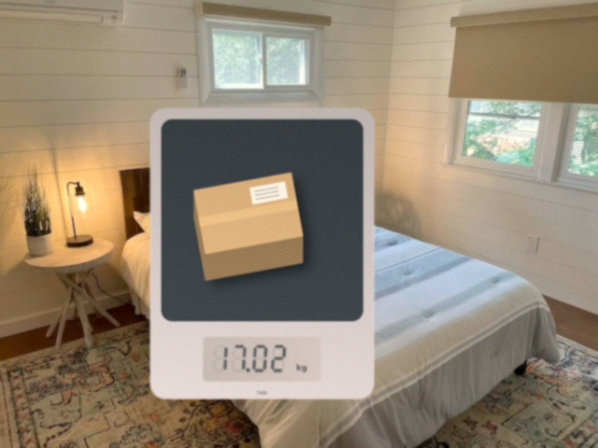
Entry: 17.02kg
